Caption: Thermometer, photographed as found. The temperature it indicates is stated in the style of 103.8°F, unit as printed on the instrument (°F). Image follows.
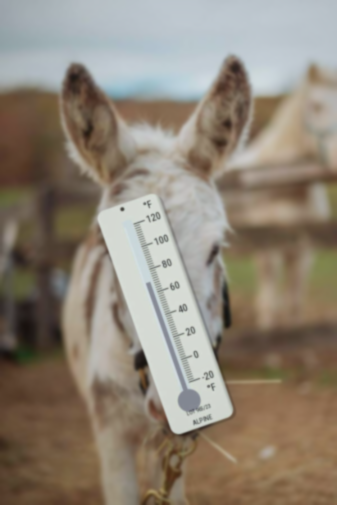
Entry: 70°F
